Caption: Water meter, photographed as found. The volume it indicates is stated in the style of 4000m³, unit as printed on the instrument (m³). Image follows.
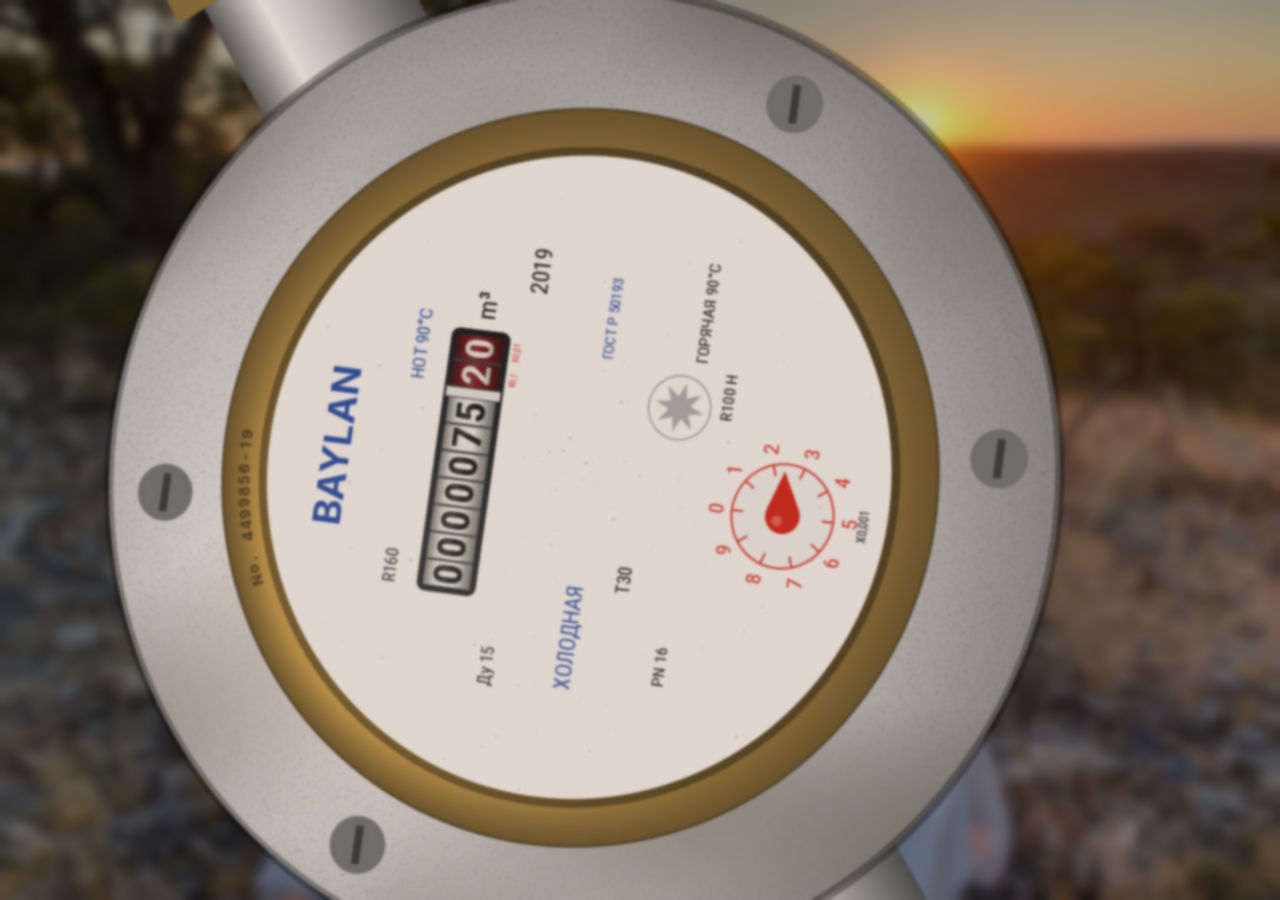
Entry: 75.202m³
